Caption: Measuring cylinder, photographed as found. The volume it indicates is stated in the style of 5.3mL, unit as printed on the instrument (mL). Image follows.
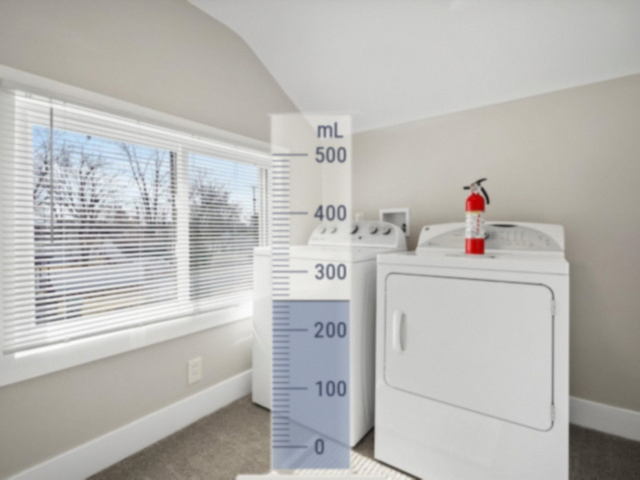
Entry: 250mL
